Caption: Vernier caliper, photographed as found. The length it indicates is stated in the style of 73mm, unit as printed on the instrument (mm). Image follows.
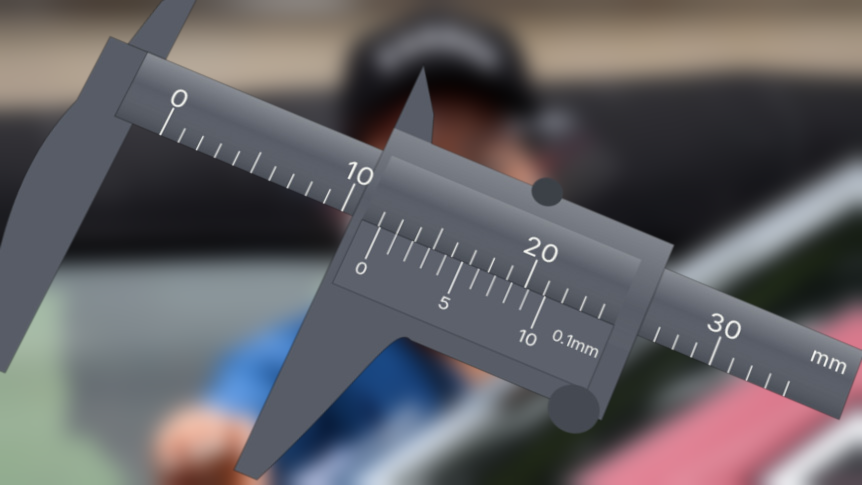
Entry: 12.1mm
